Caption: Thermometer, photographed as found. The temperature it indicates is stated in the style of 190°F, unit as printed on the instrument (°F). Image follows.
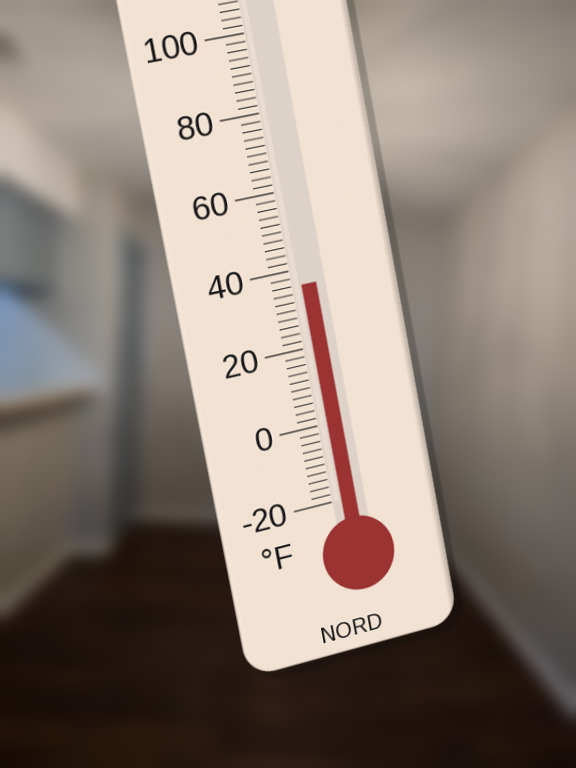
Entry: 36°F
